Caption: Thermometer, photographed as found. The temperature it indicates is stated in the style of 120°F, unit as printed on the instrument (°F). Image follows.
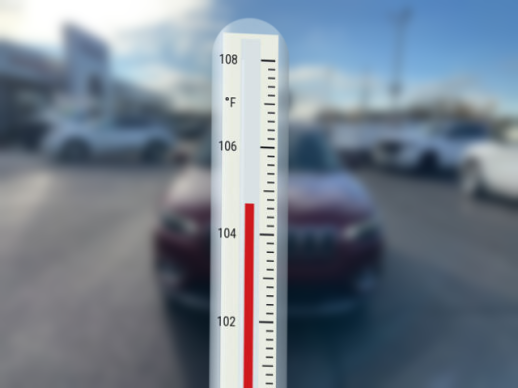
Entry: 104.7°F
